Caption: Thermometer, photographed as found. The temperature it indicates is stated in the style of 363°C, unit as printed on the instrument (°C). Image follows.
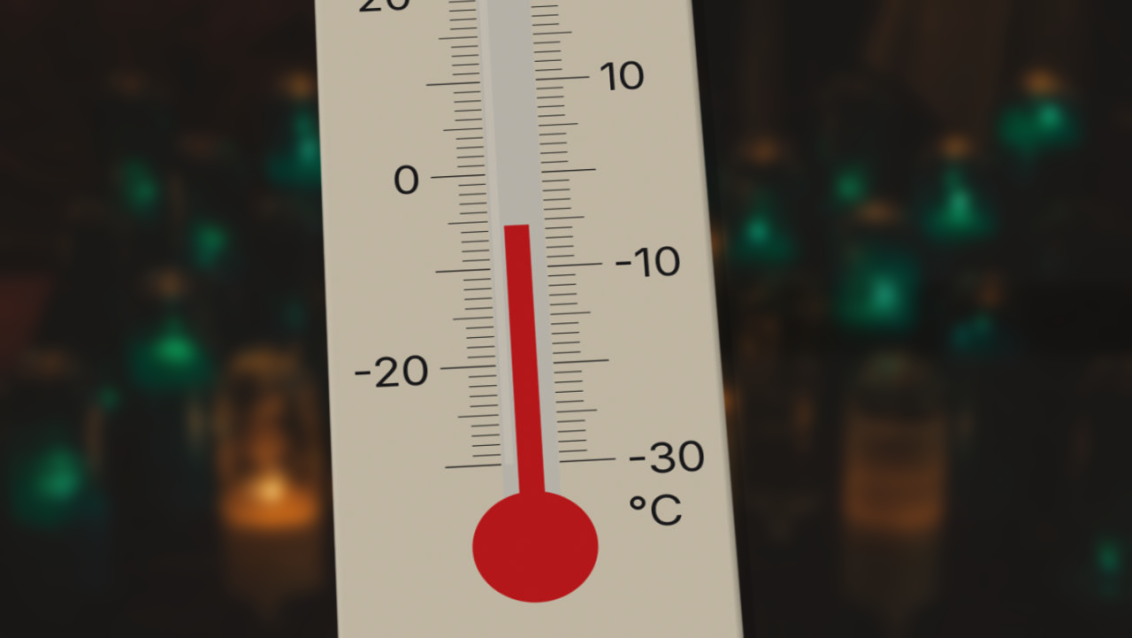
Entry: -5.5°C
